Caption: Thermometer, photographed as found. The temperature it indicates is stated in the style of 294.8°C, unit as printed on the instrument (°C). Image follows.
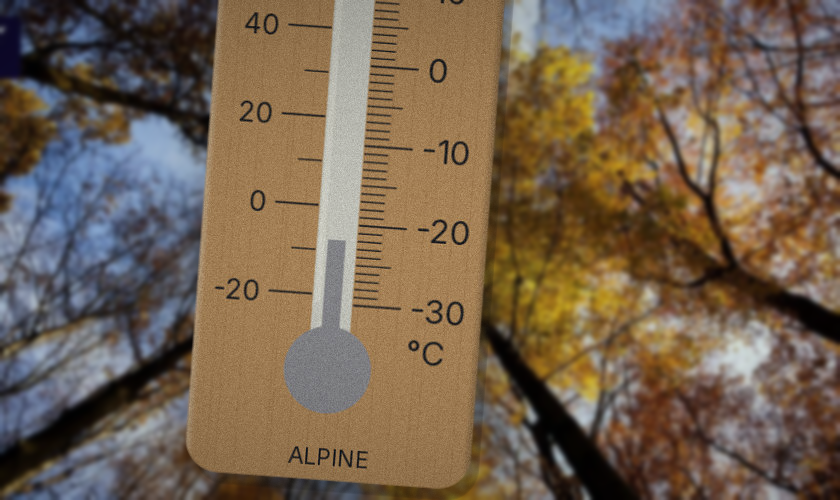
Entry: -22°C
